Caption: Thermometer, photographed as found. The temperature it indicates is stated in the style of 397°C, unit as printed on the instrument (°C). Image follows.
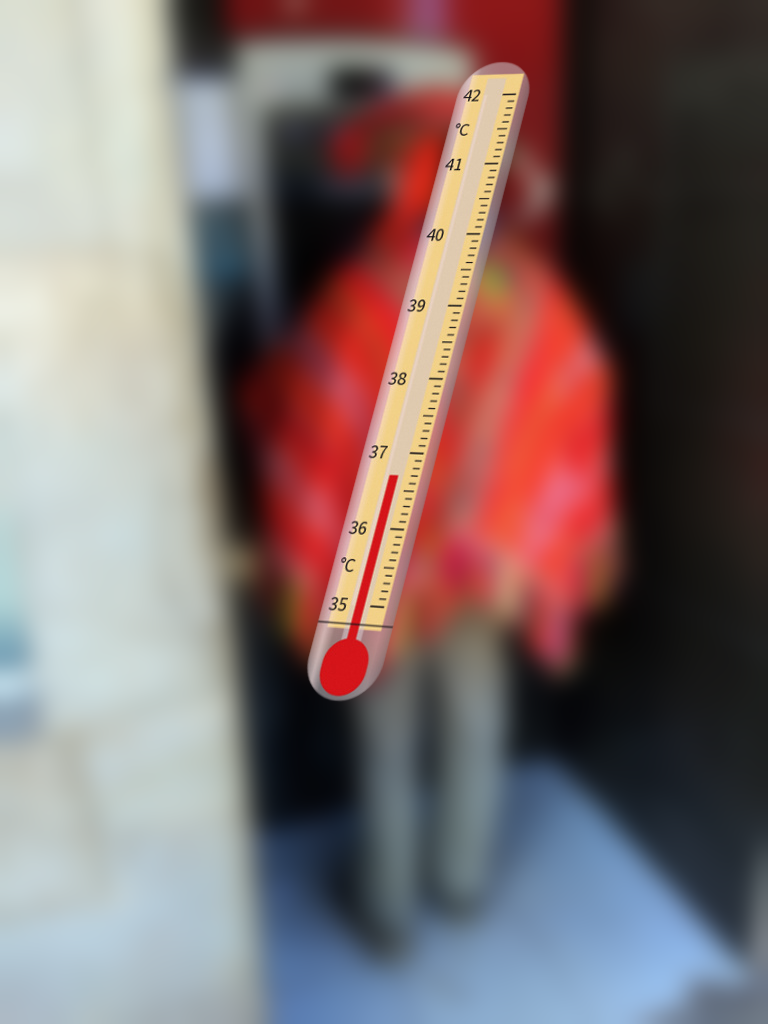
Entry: 36.7°C
